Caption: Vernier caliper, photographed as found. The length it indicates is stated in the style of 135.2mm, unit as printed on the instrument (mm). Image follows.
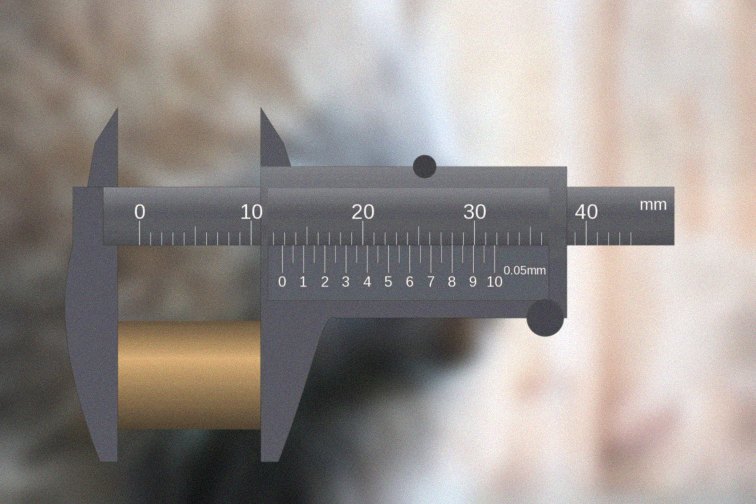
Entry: 12.8mm
